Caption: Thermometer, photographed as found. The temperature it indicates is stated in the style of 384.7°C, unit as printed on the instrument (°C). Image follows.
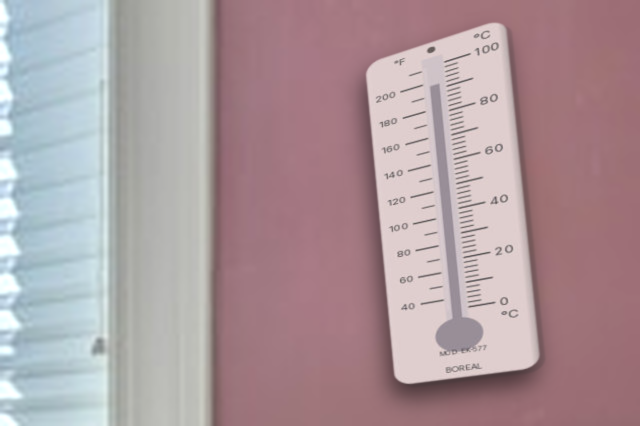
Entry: 92°C
